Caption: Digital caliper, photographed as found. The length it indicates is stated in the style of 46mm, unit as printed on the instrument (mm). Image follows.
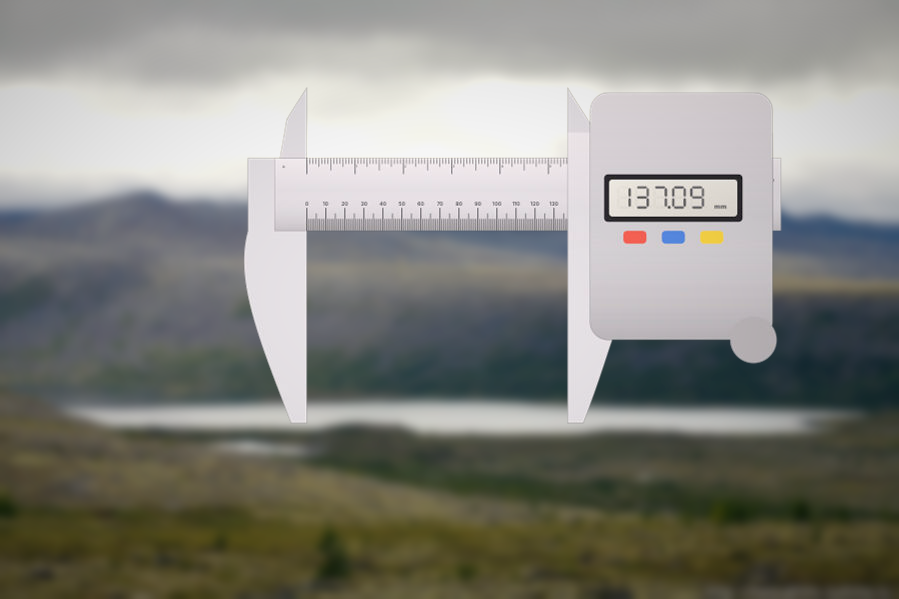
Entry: 137.09mm
